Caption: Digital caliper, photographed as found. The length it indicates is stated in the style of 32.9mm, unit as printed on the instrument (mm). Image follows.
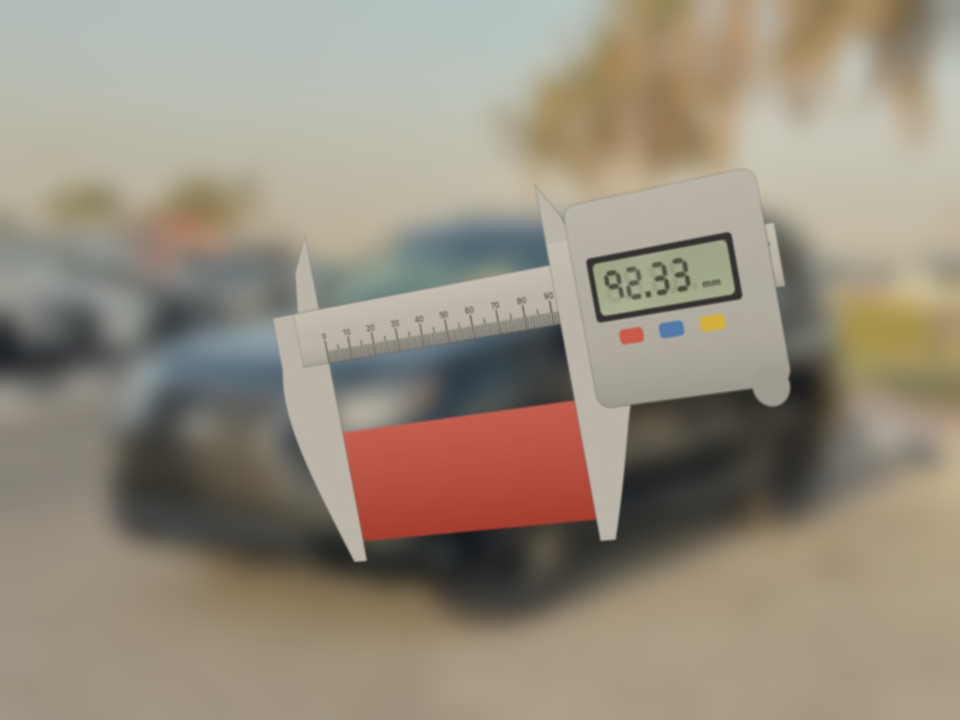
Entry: 92.33mm
